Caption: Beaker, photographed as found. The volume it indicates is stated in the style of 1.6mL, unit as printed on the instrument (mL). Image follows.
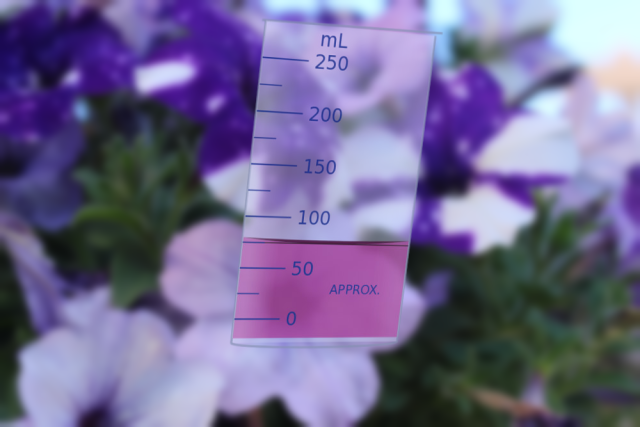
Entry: 75mL
